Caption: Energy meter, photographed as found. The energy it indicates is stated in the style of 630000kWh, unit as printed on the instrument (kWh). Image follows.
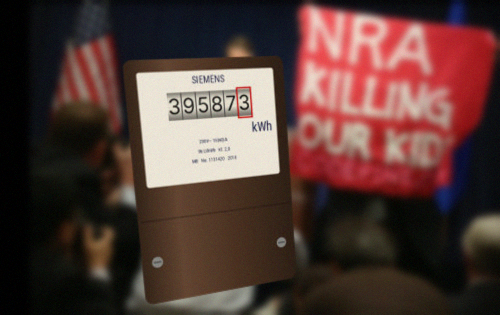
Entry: 39587.3kWh
